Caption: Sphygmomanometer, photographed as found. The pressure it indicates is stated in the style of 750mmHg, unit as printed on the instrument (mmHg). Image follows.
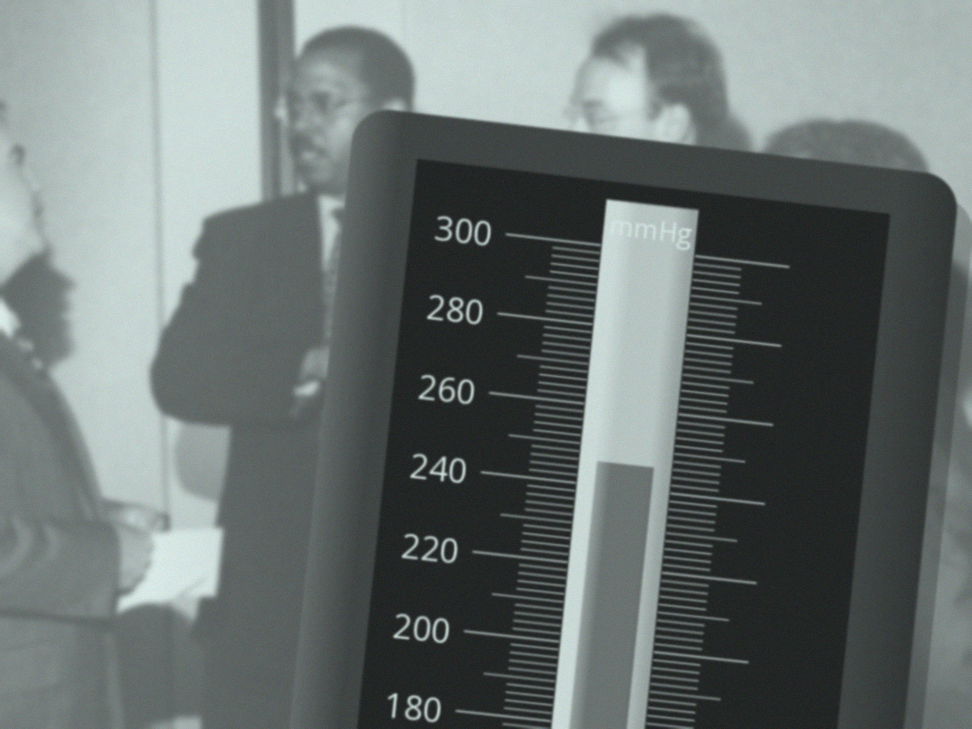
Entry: 246mmHg
